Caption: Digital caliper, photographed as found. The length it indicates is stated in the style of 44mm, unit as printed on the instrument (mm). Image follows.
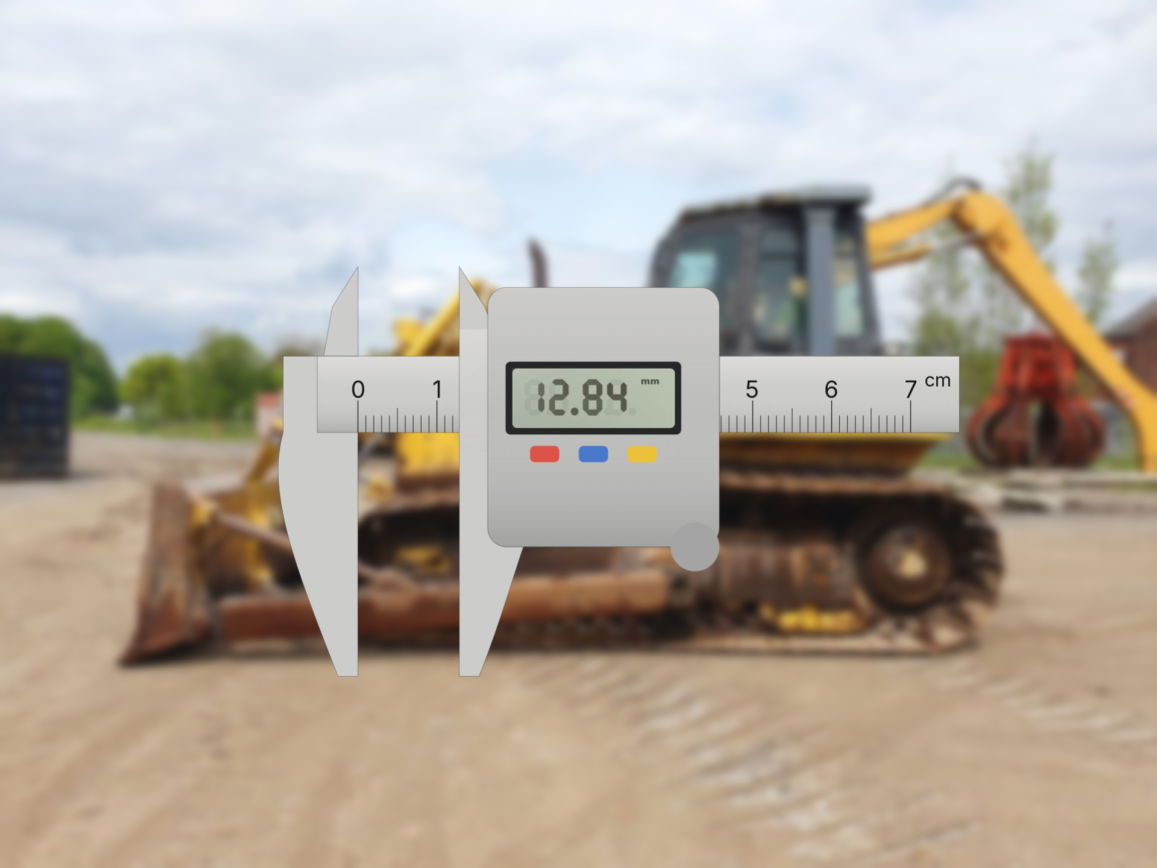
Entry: 12.84mm
